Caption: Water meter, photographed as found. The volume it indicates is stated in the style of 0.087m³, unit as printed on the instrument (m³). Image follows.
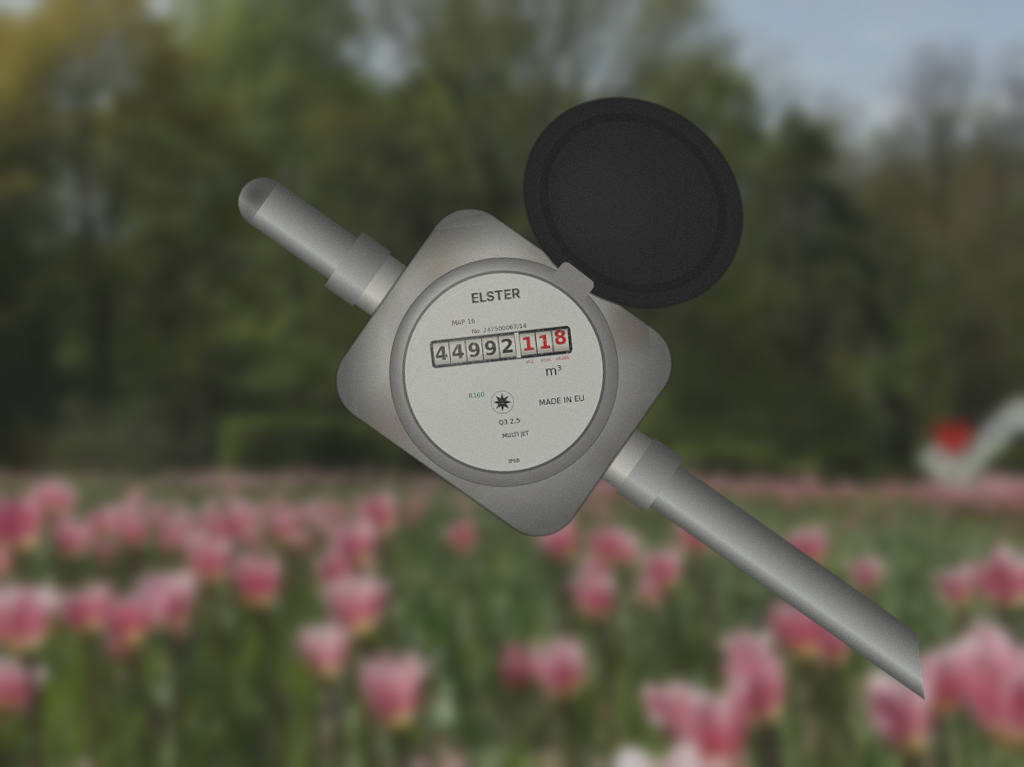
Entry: 44992.118m³
